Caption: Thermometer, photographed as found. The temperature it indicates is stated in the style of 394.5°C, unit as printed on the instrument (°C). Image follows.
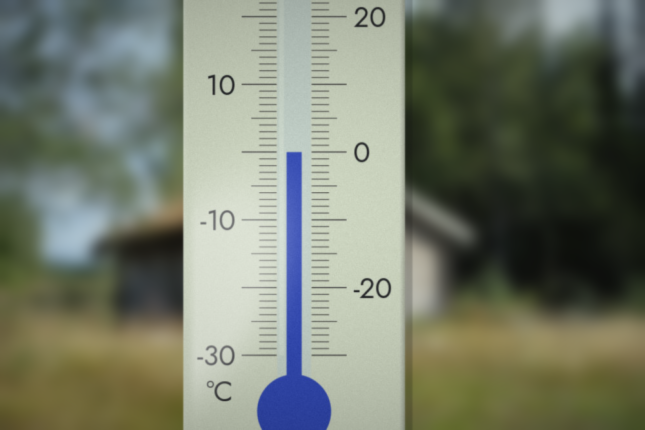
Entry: 0°C
